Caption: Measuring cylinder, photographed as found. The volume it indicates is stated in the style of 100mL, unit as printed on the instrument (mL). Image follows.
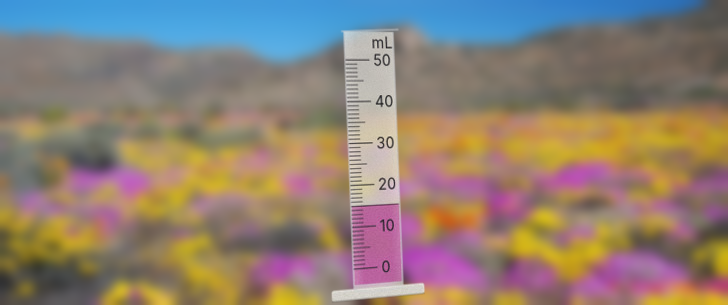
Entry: 15mL
